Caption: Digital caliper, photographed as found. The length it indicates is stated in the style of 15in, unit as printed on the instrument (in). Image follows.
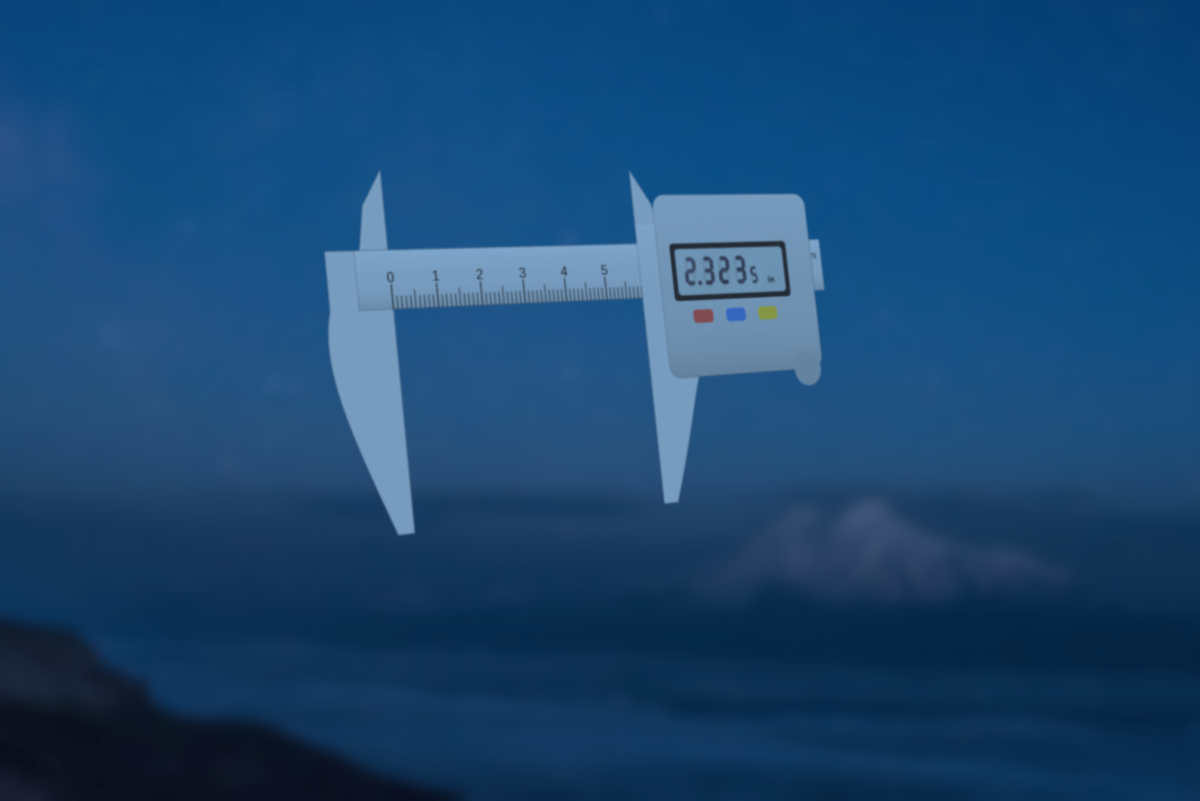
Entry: 2.3235in
